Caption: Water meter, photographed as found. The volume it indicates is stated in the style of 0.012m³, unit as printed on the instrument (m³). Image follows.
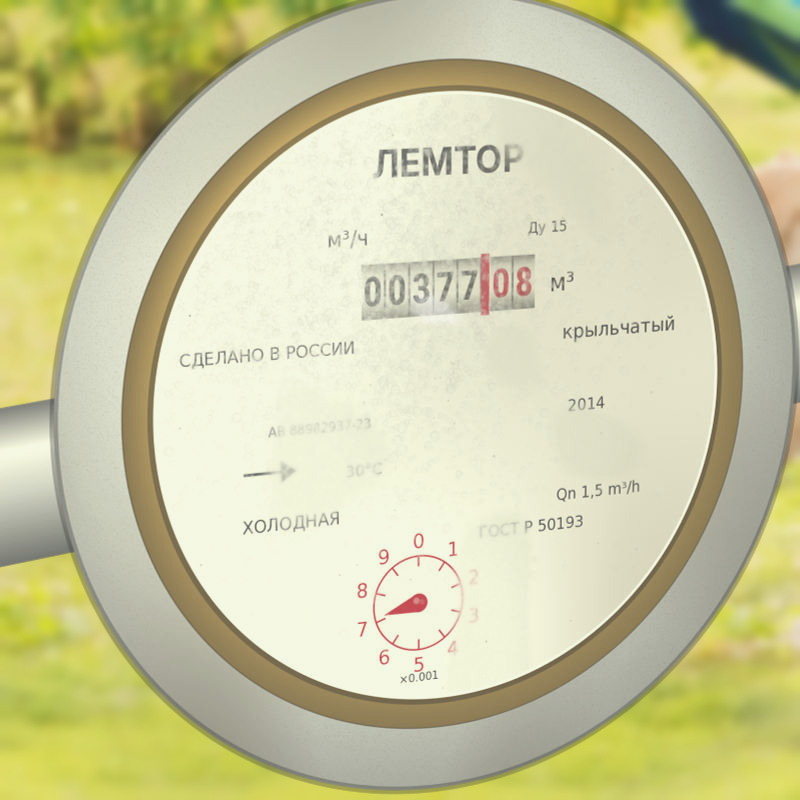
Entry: 377.087m³
